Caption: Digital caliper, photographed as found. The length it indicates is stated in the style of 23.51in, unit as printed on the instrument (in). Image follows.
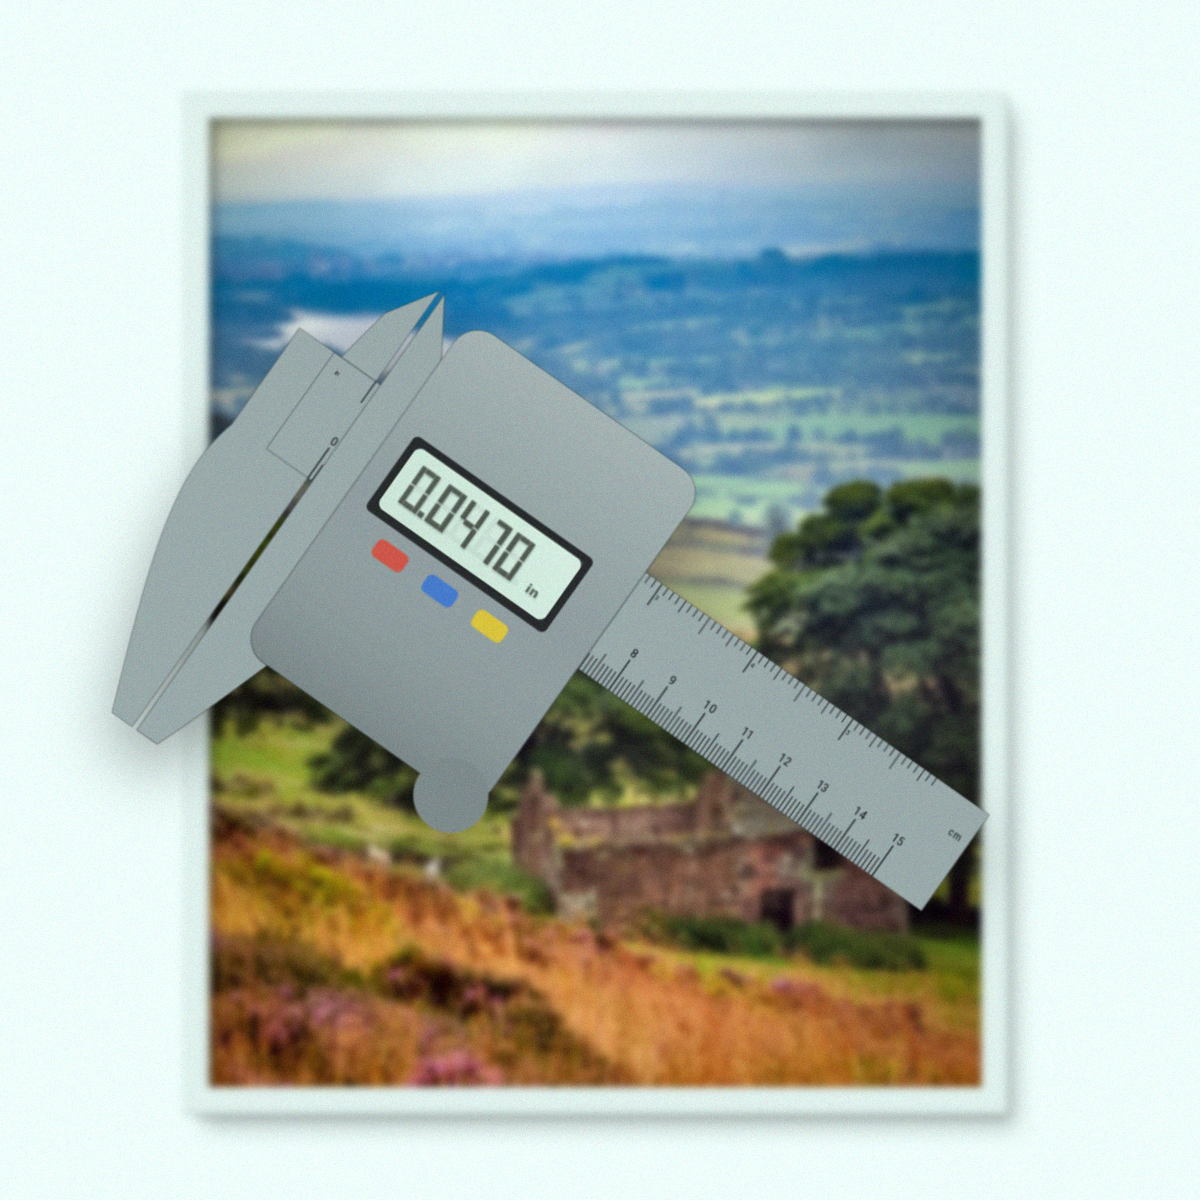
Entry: 0.0470in
